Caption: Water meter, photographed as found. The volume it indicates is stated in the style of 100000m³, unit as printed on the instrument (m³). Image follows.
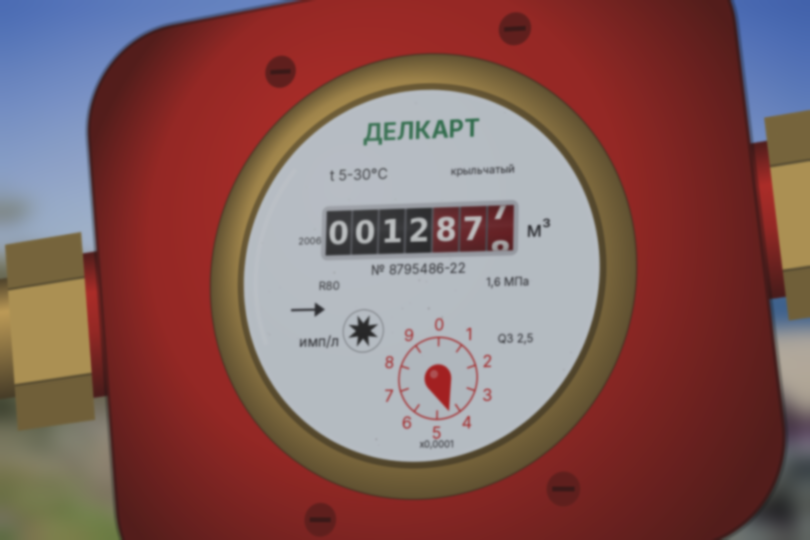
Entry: 12.8774m³
